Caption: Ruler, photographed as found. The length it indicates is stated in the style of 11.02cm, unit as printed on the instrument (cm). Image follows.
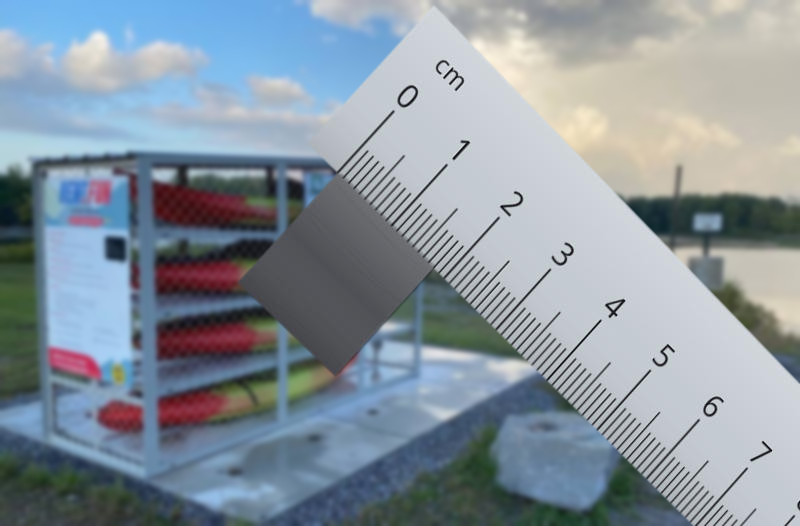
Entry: 1.8cm
